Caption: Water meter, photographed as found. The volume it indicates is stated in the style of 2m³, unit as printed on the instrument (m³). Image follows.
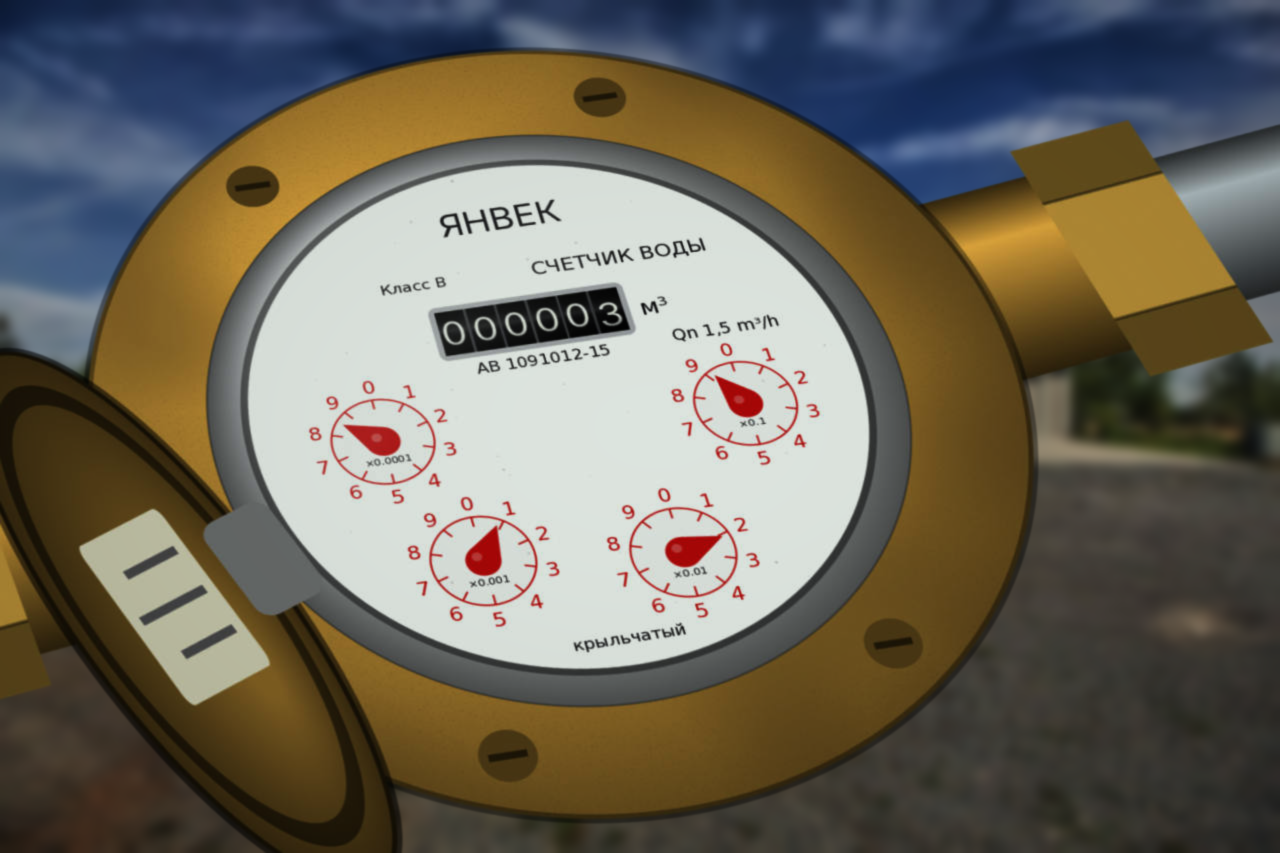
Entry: 2.9208m³
